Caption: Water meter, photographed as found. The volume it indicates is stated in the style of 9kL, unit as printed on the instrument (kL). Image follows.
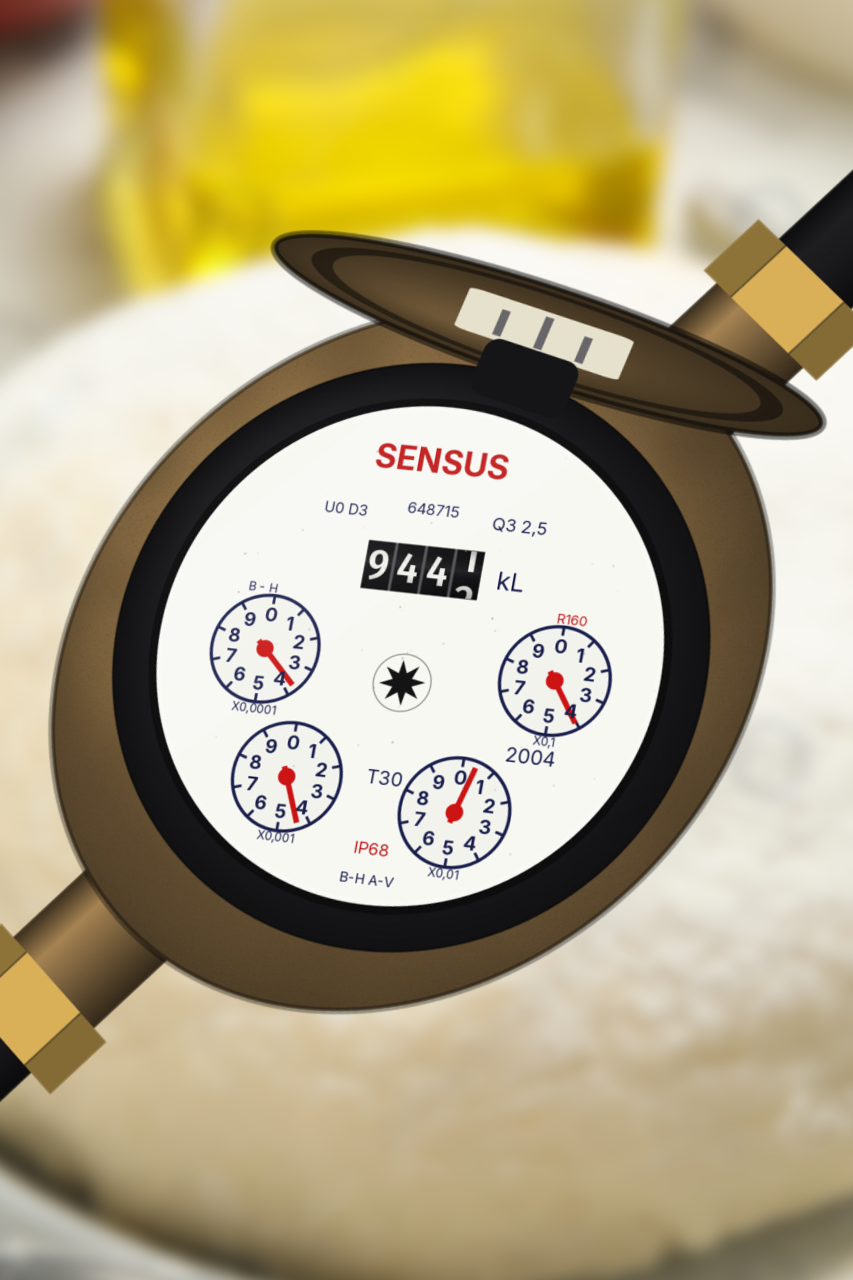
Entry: 9441.4043kL
